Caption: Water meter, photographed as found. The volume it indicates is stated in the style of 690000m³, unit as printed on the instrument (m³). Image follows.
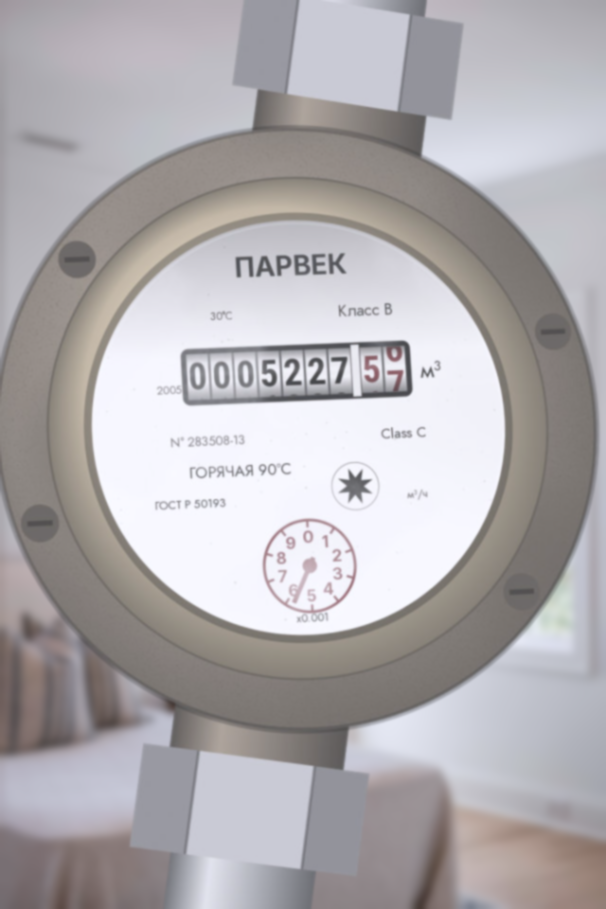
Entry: 5227.565m³
